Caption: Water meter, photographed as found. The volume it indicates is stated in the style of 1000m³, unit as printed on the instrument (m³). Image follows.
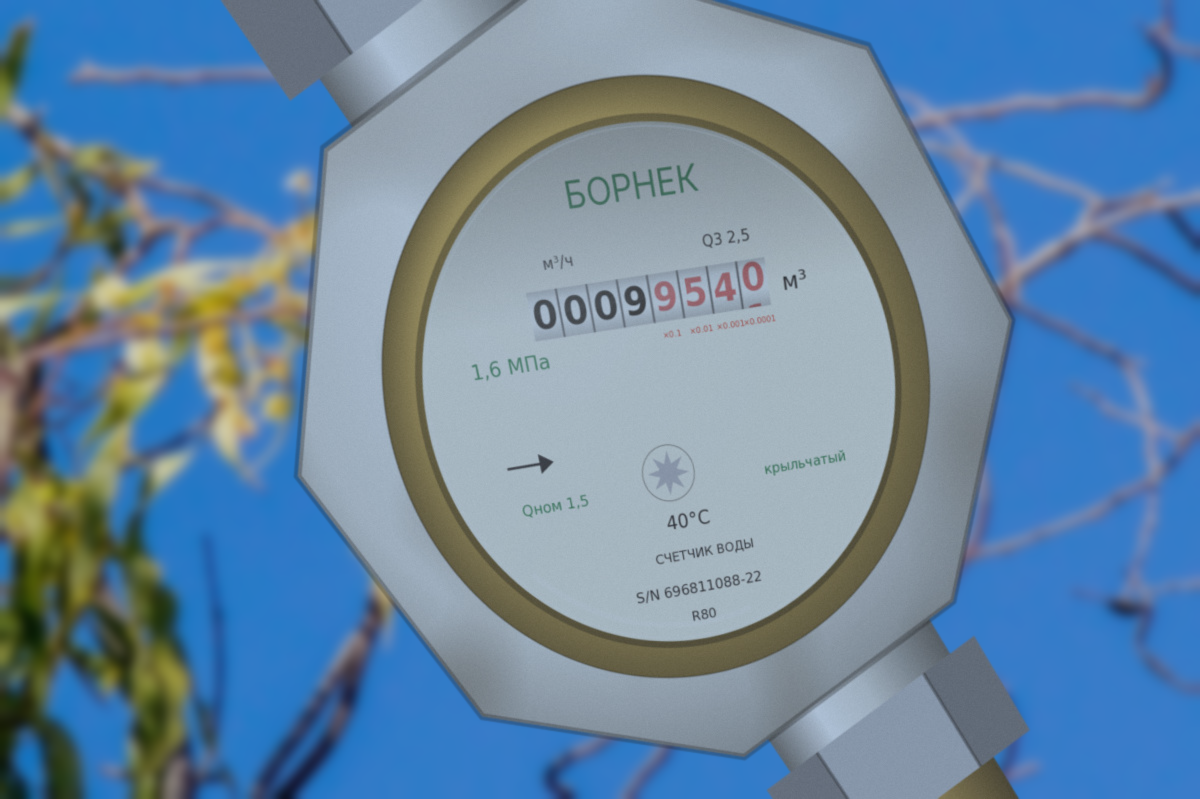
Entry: 9.9540m³
